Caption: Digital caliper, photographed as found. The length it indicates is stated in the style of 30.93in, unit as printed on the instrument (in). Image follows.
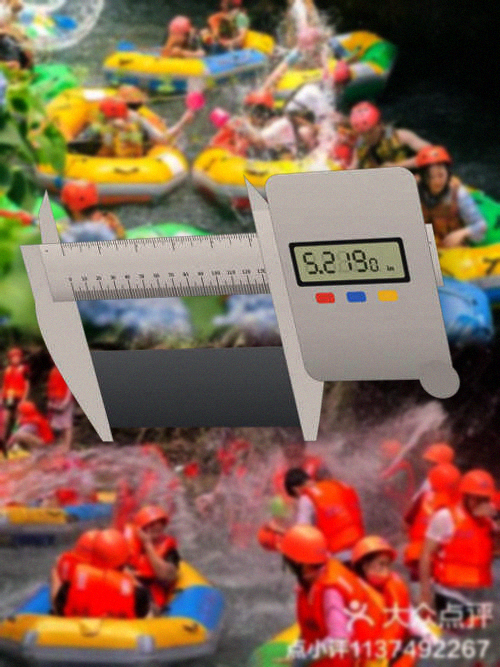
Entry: 5.2190in
